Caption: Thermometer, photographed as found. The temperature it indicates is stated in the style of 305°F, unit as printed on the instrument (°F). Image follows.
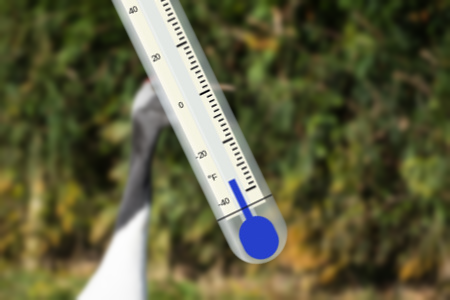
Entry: -34°F
